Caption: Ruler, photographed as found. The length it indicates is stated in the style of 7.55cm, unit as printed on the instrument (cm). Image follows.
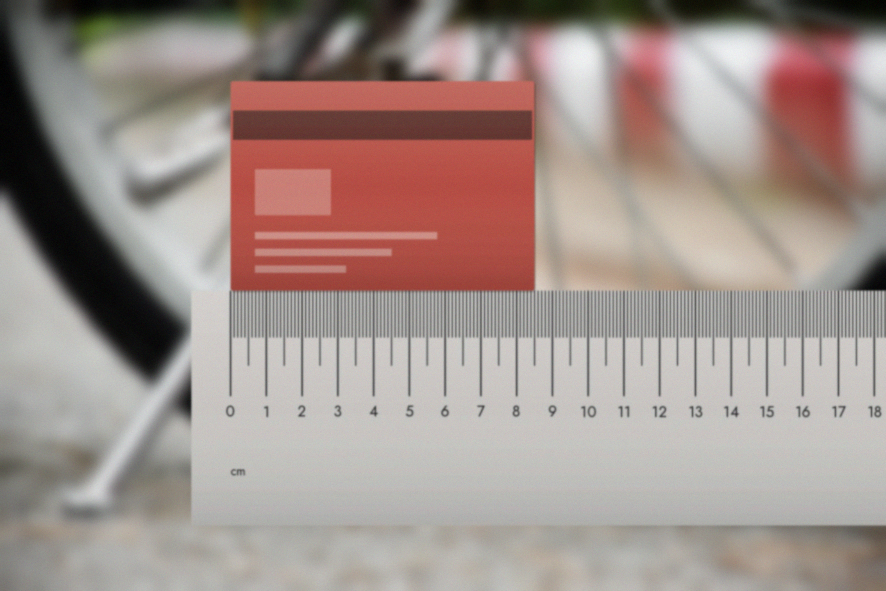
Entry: 8.5cm
